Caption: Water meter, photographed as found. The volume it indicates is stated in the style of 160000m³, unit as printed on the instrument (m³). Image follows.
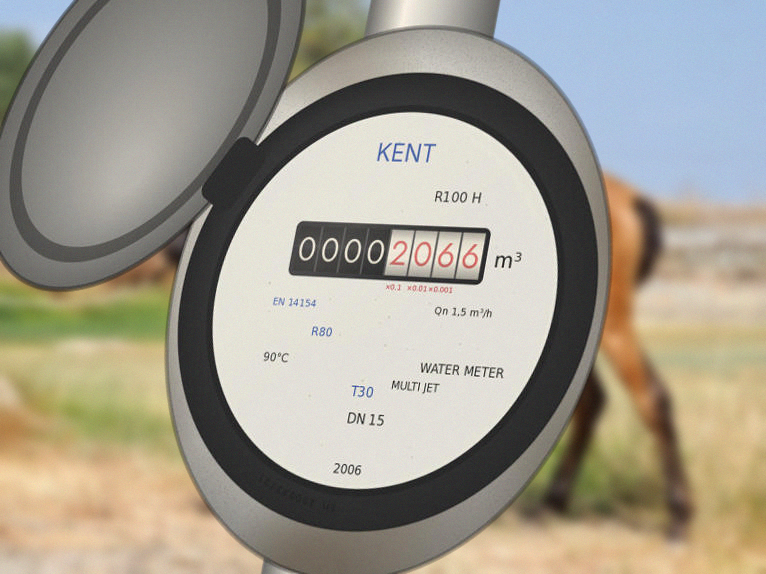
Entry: 0.2066m³
